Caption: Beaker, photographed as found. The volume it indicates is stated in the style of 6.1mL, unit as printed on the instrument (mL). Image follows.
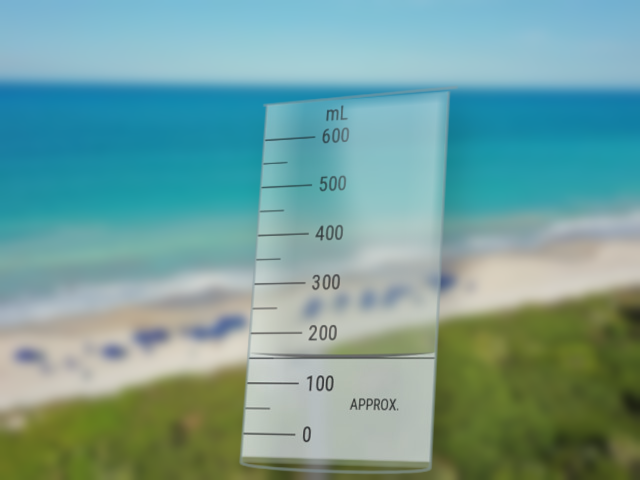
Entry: 150mL
